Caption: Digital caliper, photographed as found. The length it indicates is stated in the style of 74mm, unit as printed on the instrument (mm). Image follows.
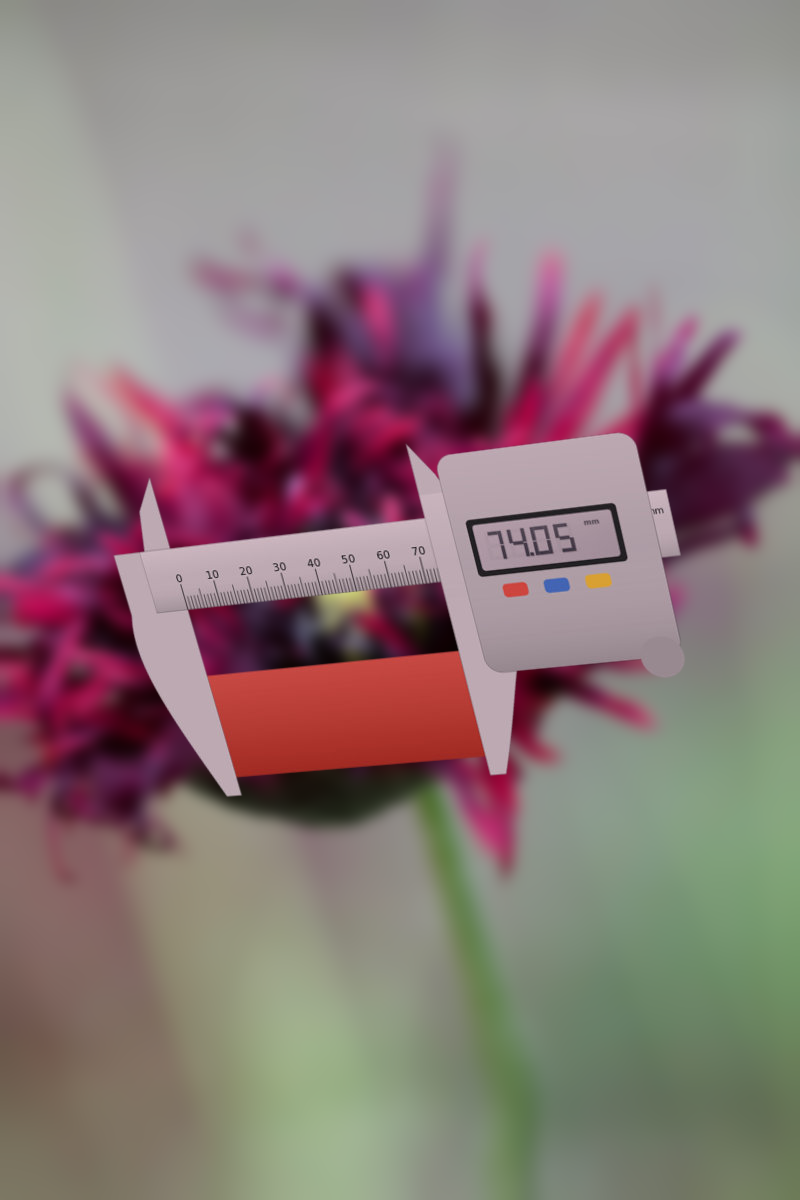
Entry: 74.05mm
